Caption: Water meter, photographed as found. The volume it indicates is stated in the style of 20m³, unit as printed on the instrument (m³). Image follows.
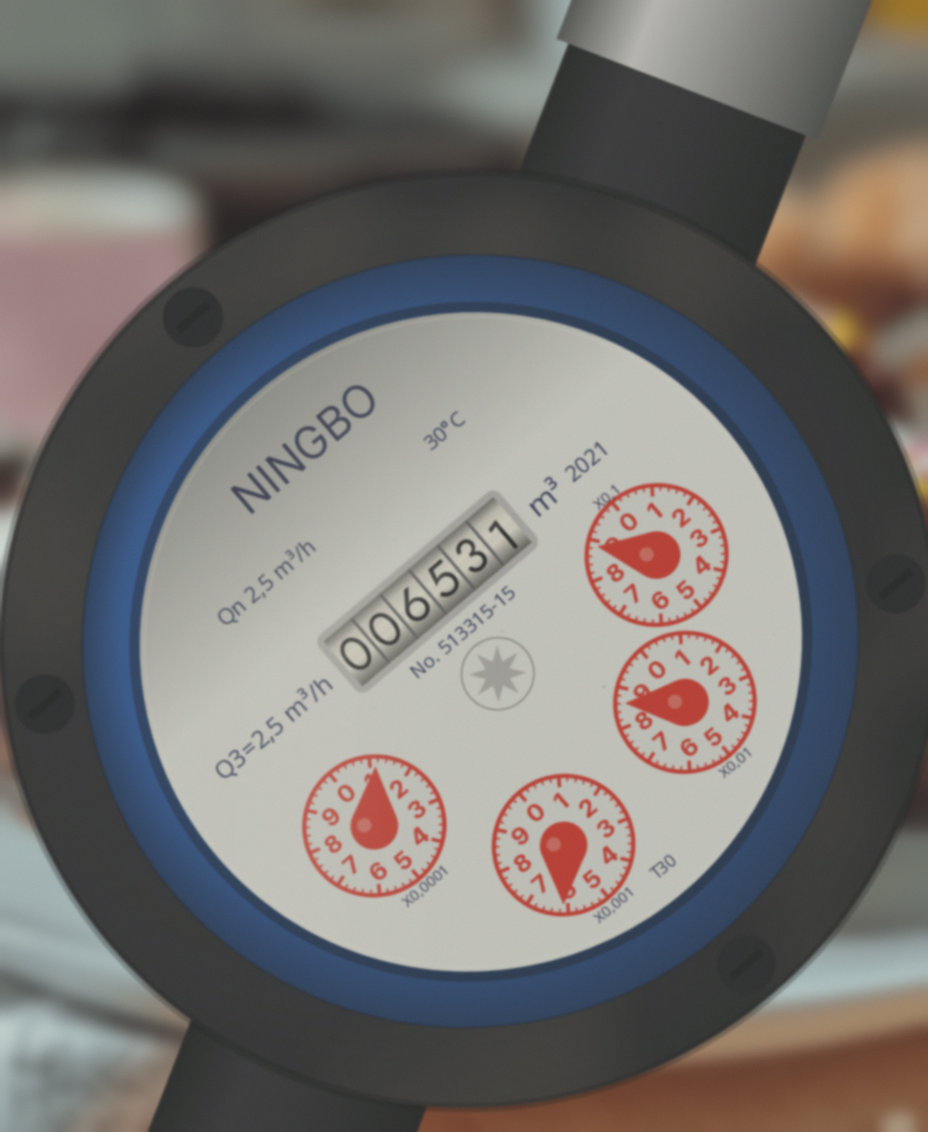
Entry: 6530.8861m³
